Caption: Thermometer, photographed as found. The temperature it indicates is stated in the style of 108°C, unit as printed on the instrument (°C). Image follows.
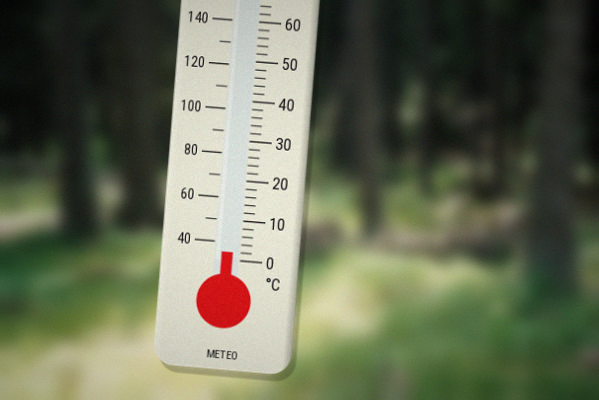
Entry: 2°C
